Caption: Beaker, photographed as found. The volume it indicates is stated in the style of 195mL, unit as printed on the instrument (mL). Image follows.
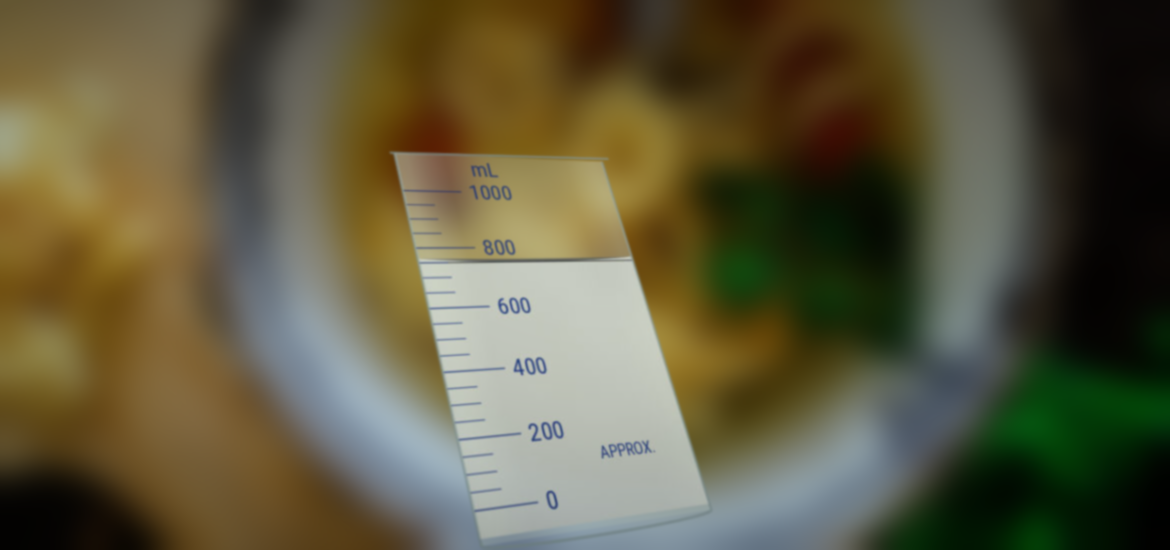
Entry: 750mL
